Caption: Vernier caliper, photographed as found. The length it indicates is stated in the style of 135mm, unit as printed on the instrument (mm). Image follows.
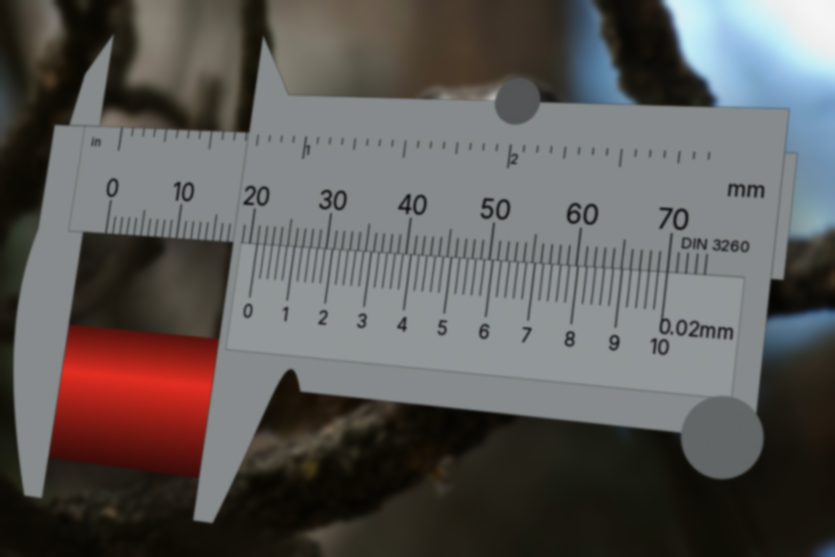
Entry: 21.0mm
